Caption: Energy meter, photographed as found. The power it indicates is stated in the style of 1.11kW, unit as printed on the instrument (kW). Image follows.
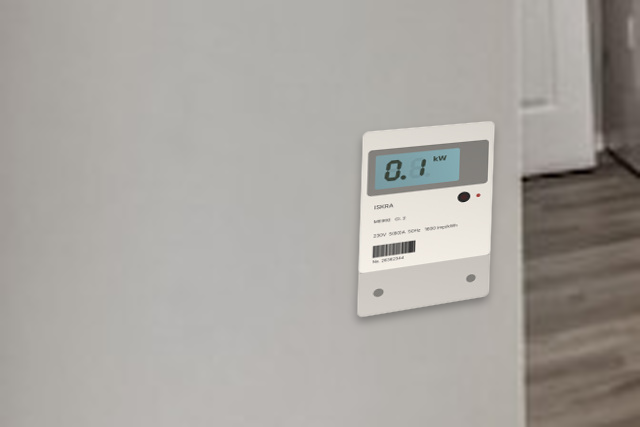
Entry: 0.1kW
